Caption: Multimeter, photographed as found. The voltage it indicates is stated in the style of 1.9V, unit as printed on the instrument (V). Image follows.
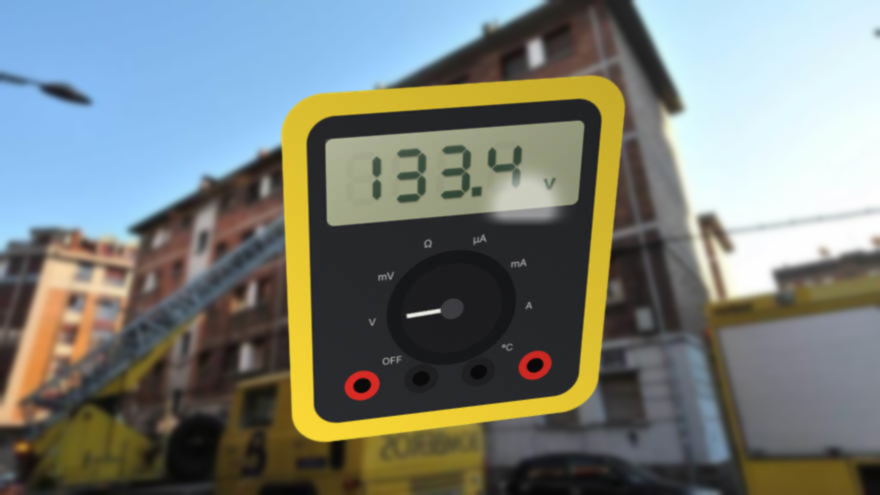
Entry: 133.4V
